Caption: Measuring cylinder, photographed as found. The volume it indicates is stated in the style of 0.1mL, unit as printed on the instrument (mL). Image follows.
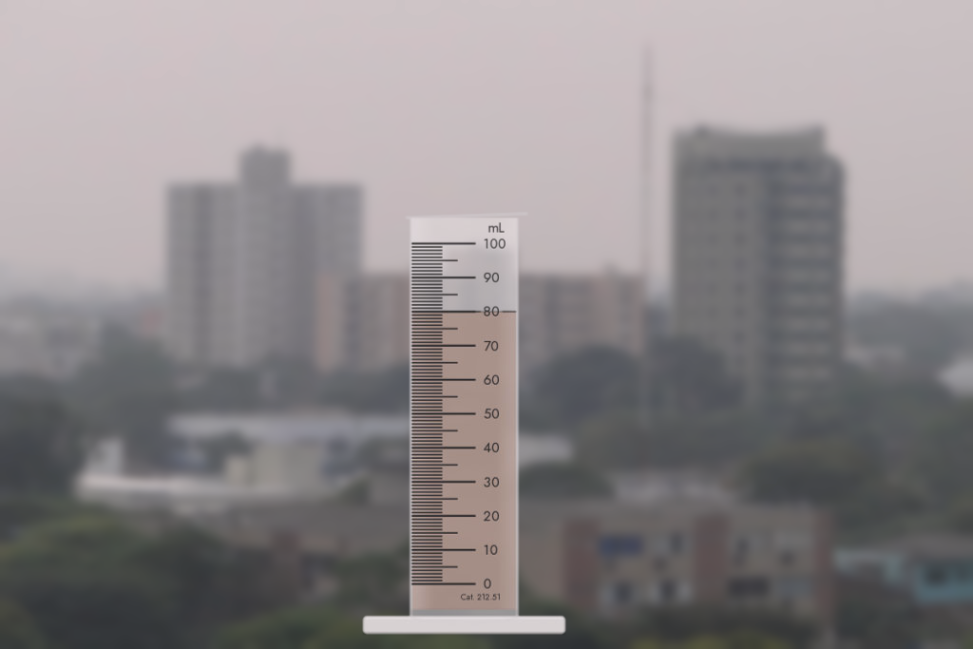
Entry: 80mL
